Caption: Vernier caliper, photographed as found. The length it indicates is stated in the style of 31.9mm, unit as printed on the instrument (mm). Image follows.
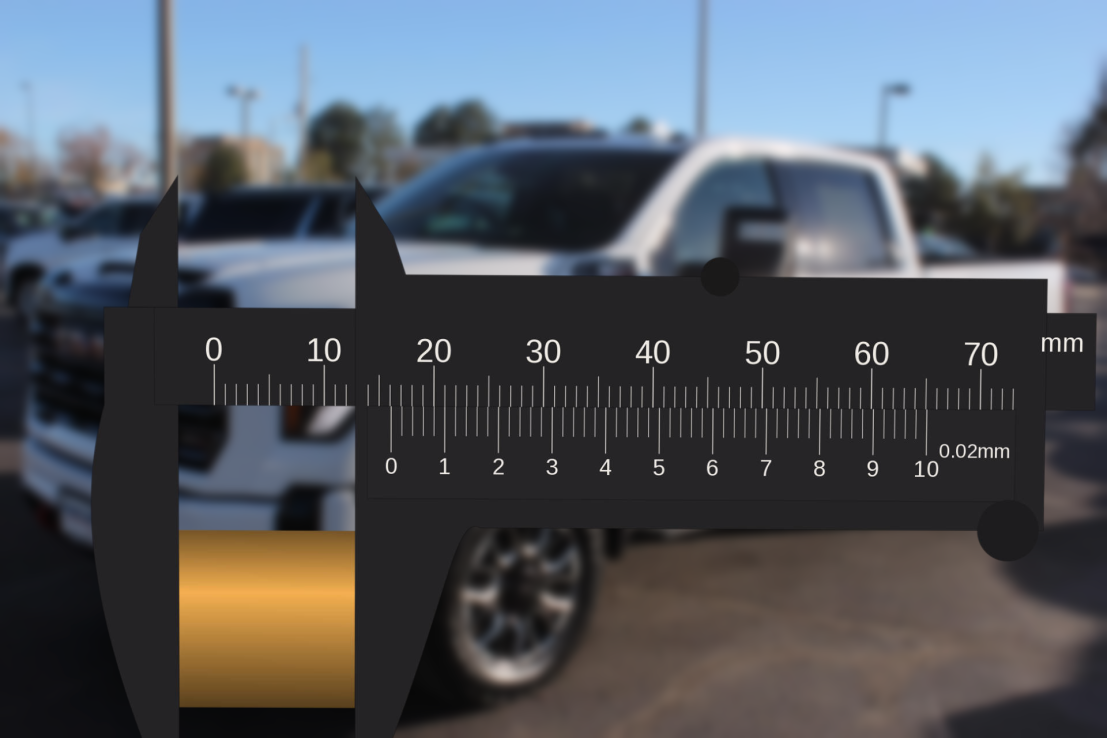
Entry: 16.1mm
